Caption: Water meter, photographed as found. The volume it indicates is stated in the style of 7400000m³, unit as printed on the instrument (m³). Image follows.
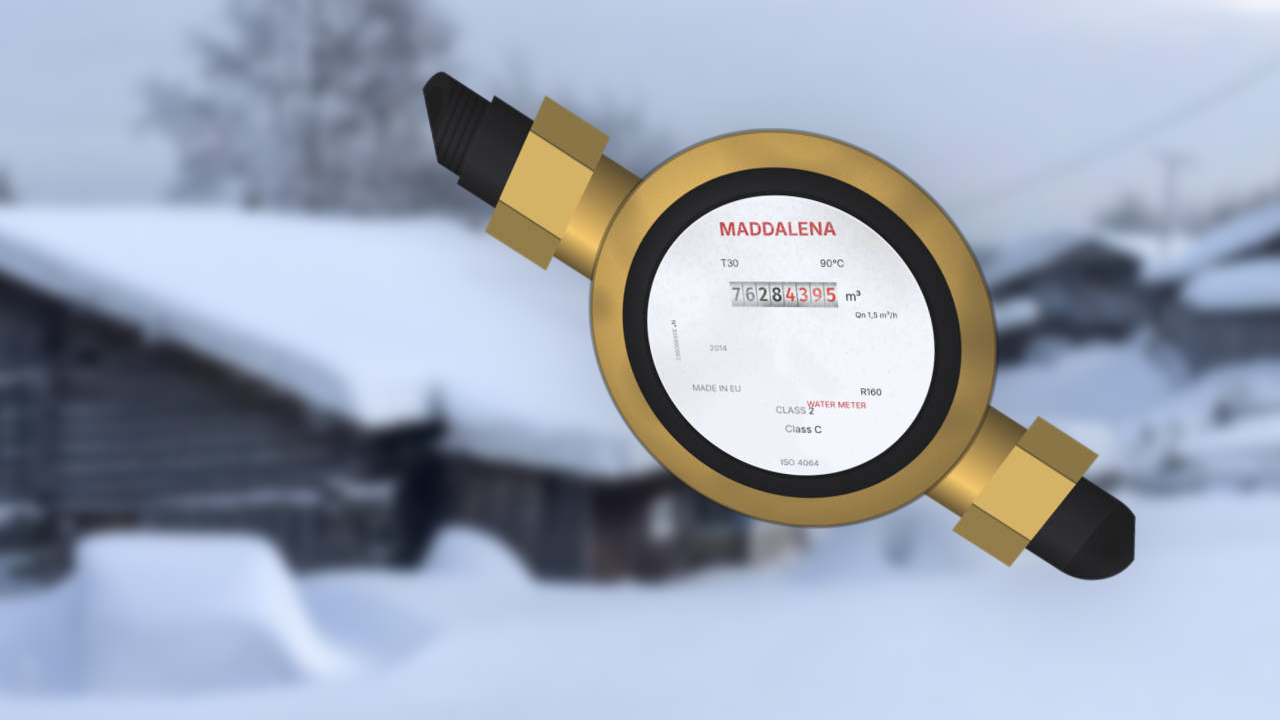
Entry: 7628.4395m³
